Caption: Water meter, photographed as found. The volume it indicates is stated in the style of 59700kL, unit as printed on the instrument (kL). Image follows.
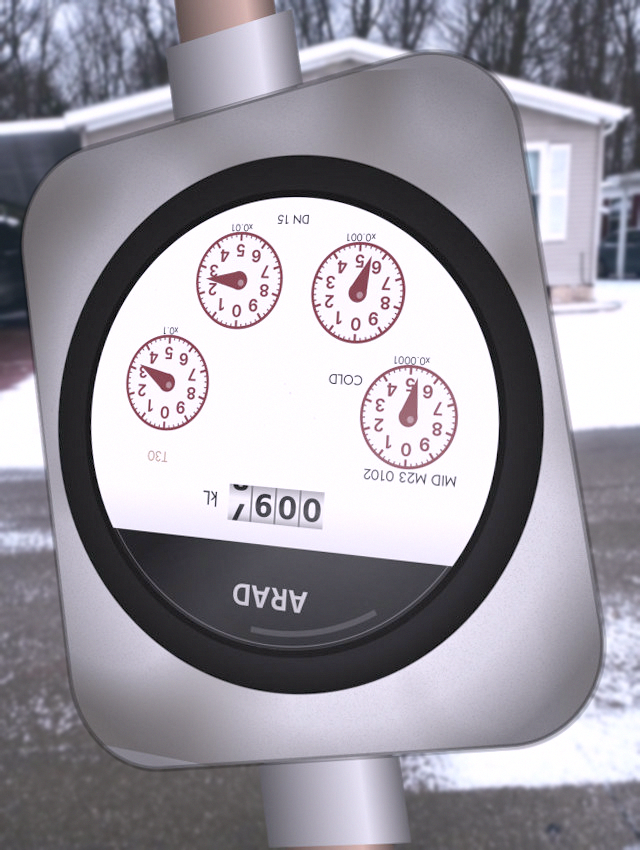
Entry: 97.3255kL
